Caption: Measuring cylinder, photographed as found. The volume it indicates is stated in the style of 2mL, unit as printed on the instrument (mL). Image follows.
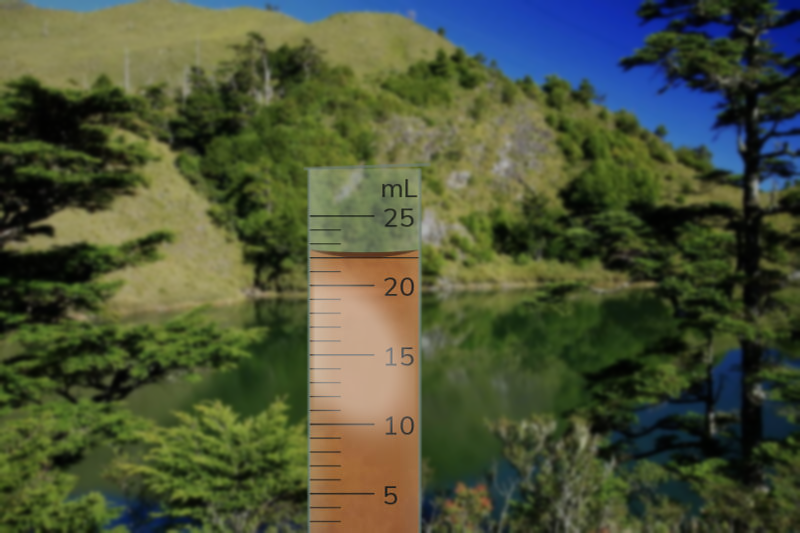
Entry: 22mL
